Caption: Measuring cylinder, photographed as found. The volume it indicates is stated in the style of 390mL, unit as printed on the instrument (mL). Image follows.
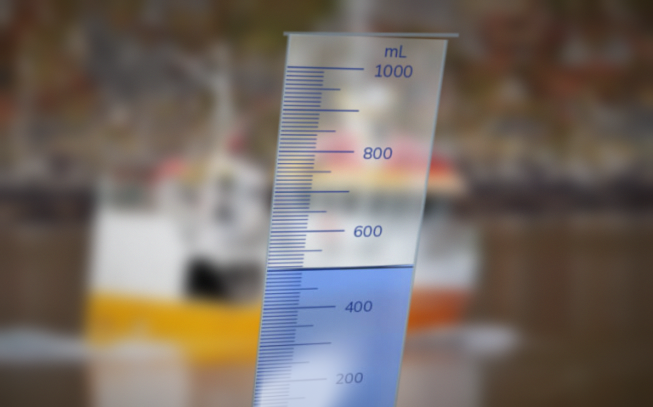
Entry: 500mL
